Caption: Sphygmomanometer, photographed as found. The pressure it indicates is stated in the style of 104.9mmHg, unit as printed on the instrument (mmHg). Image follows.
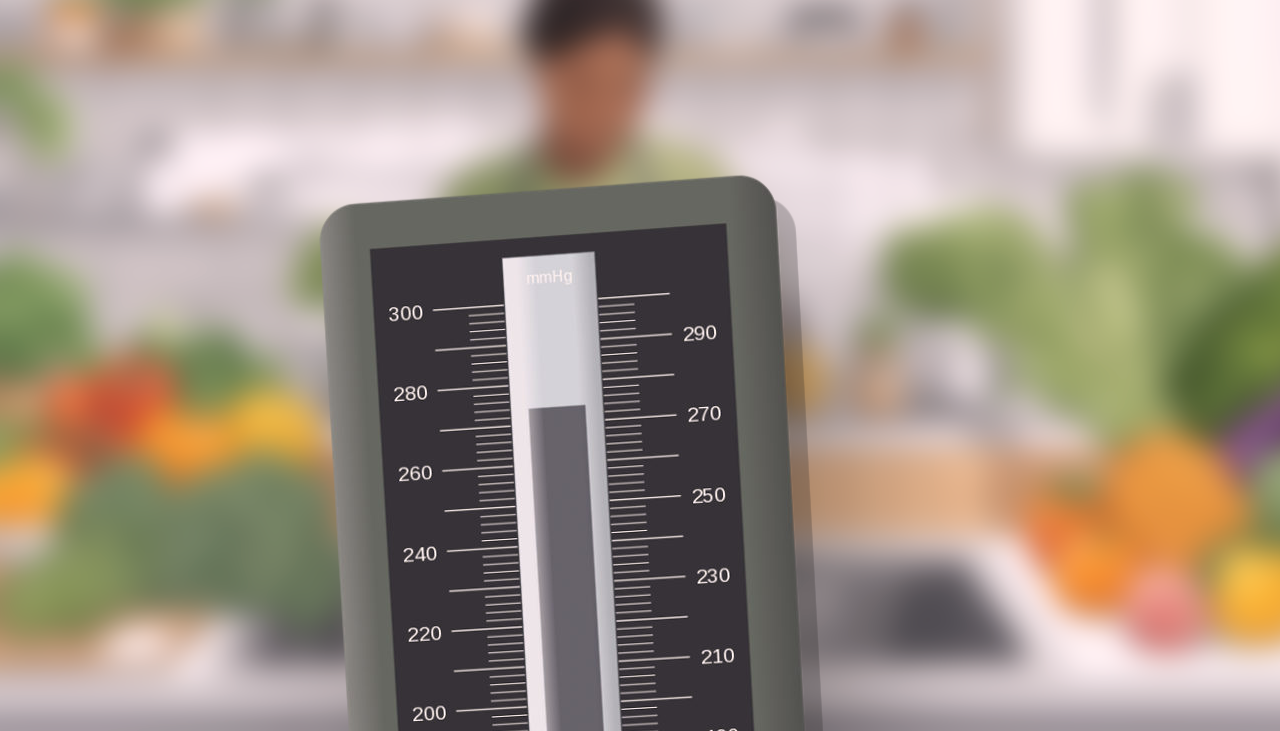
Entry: 274mmHg
